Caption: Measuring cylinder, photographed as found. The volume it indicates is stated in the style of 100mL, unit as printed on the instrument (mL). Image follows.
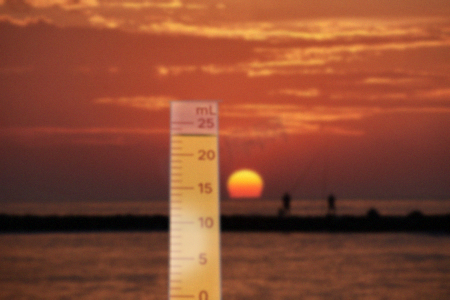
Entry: 23mL
